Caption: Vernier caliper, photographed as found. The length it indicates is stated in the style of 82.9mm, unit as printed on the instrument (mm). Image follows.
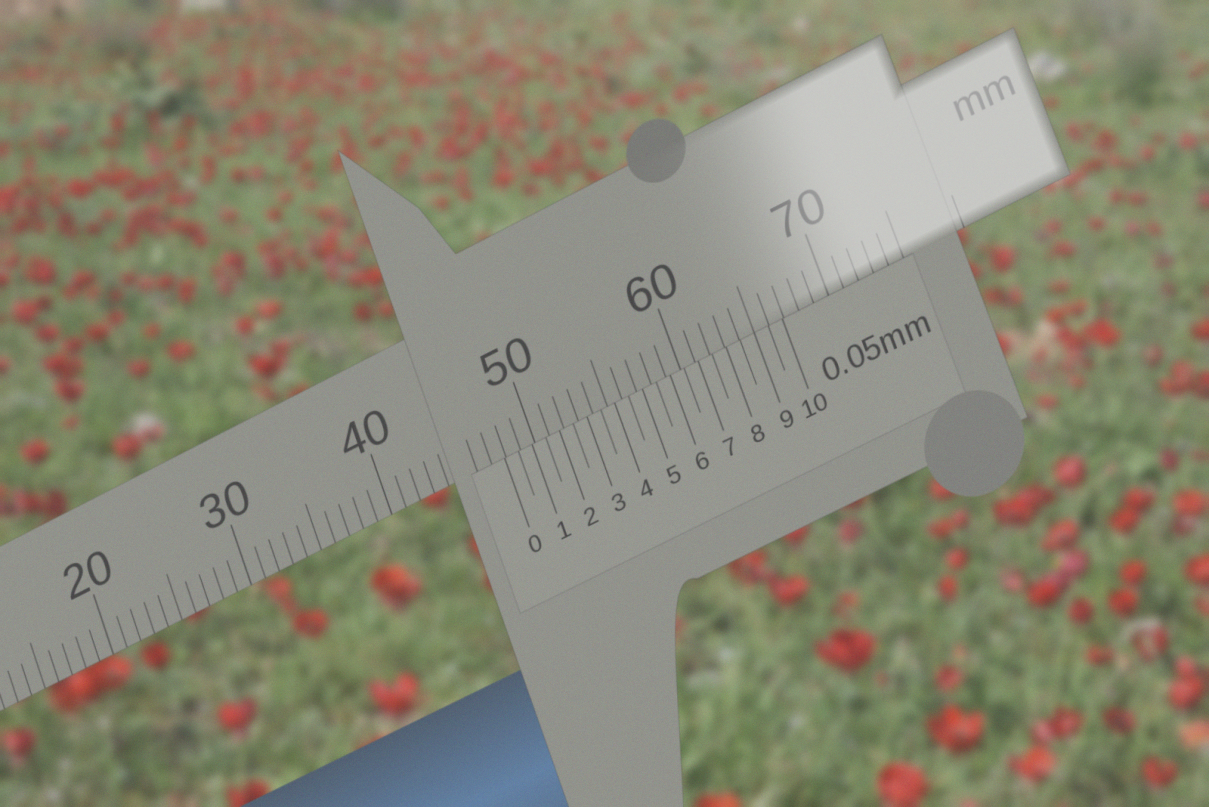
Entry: 47.9mm
